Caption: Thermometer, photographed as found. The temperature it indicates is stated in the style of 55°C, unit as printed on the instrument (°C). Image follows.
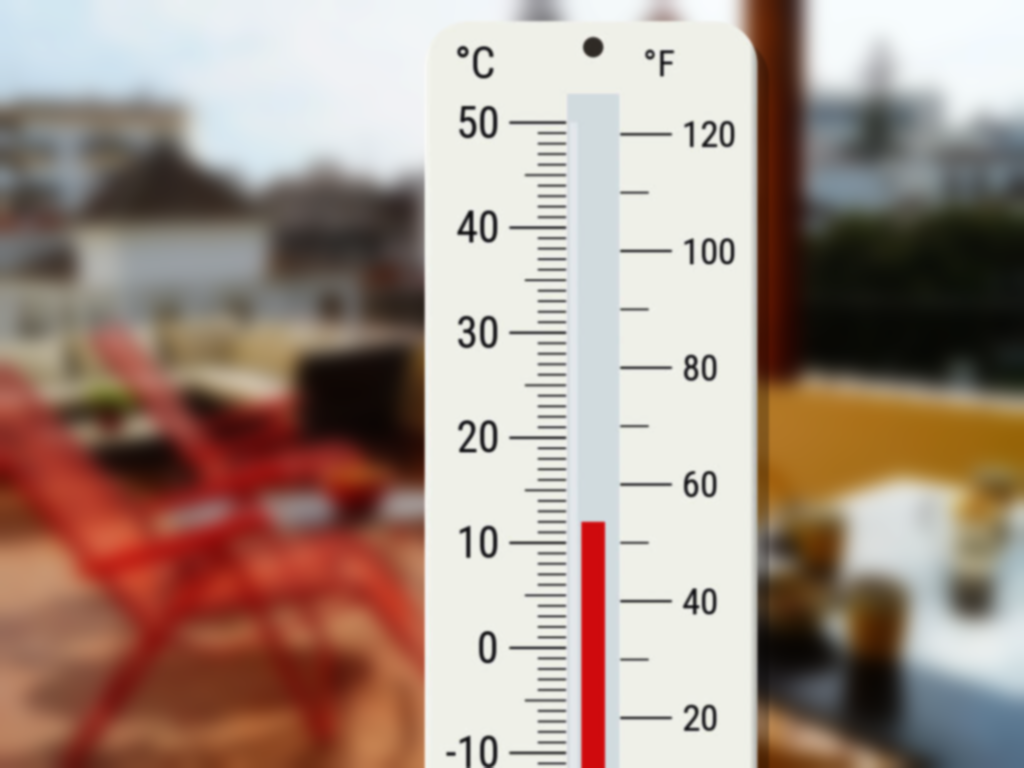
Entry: 12°C
